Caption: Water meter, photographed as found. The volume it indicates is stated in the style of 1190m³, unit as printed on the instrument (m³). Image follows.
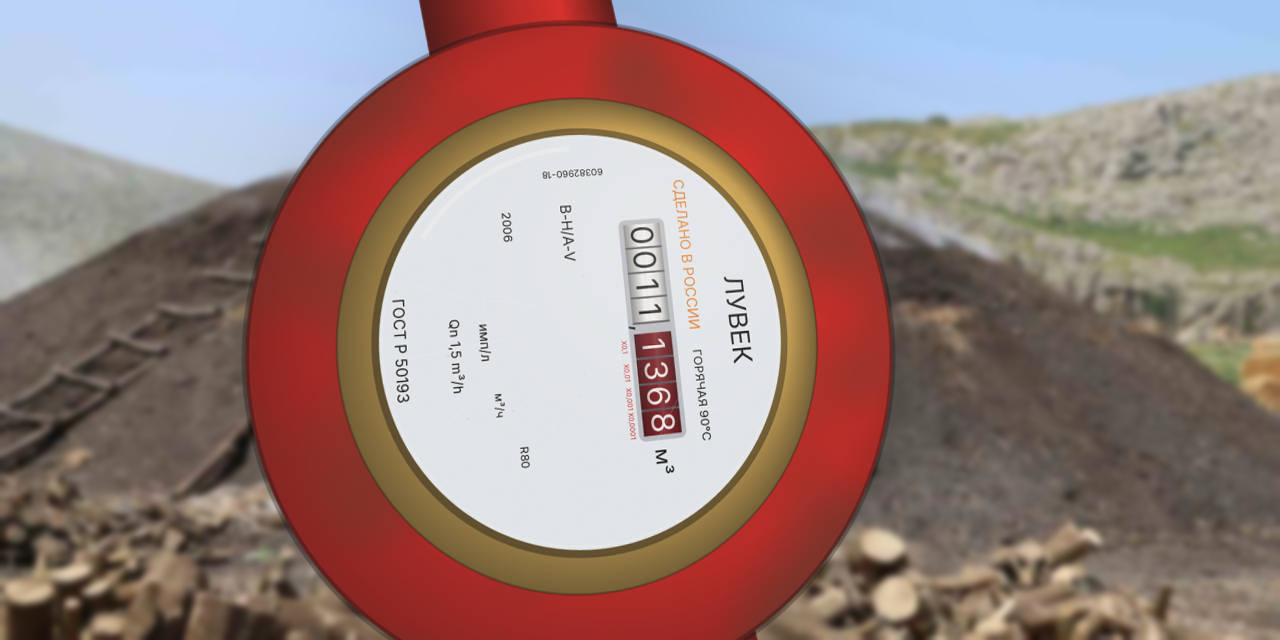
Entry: 11.1368m³
